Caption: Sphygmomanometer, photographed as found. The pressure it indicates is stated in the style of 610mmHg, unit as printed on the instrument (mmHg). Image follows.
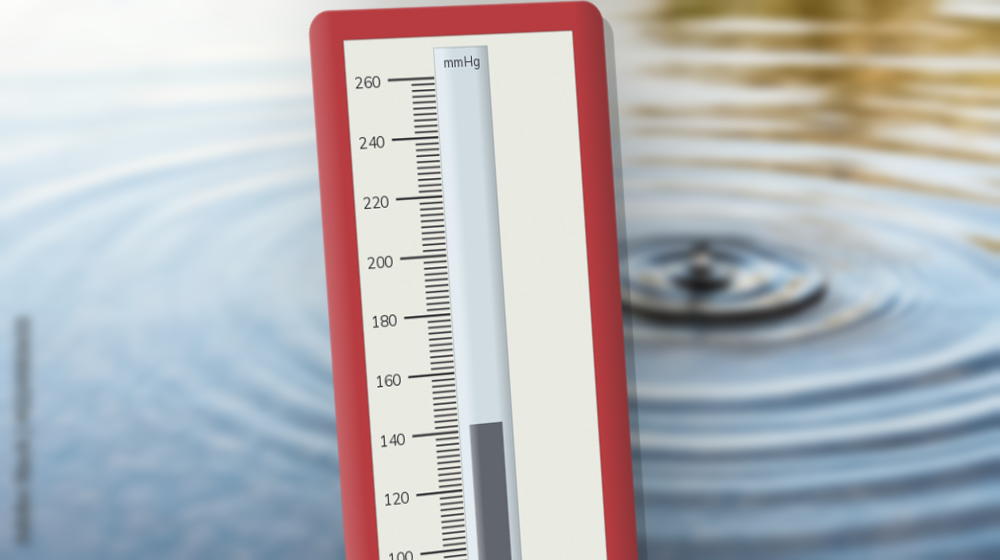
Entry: 142mmHg
